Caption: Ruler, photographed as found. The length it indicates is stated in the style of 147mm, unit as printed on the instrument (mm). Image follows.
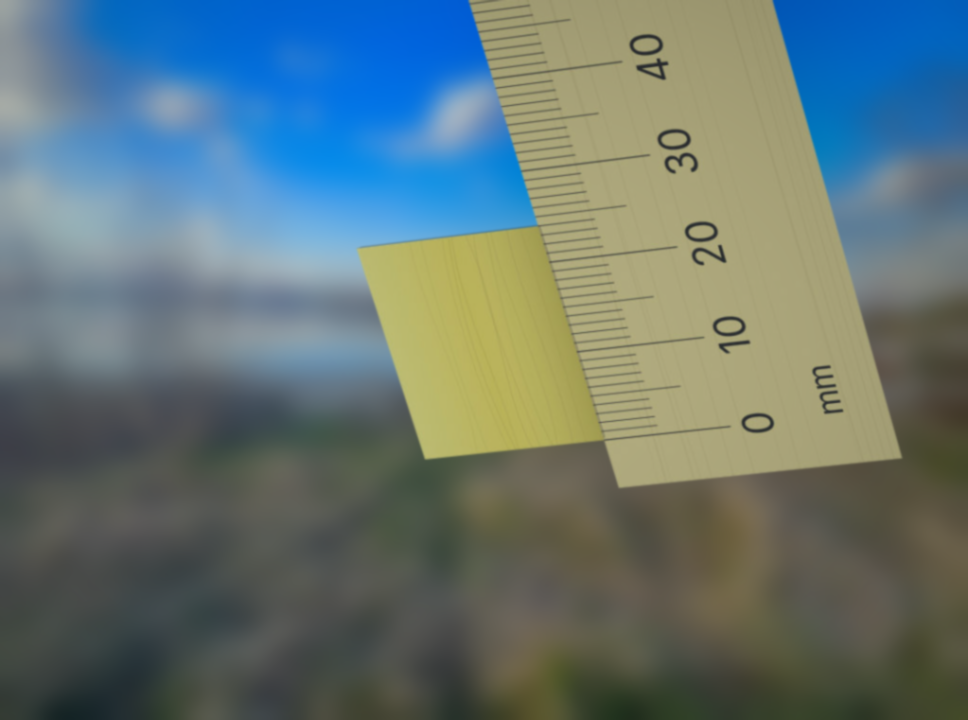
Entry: 24mm
